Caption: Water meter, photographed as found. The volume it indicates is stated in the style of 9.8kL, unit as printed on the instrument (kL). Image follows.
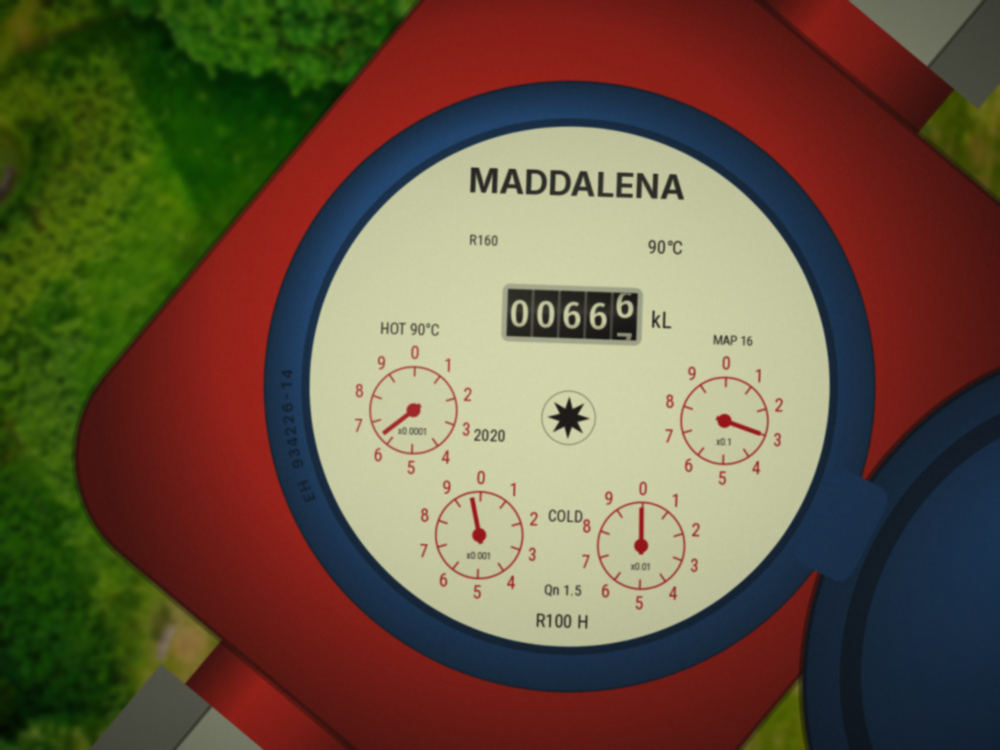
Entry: 666.2996kL
